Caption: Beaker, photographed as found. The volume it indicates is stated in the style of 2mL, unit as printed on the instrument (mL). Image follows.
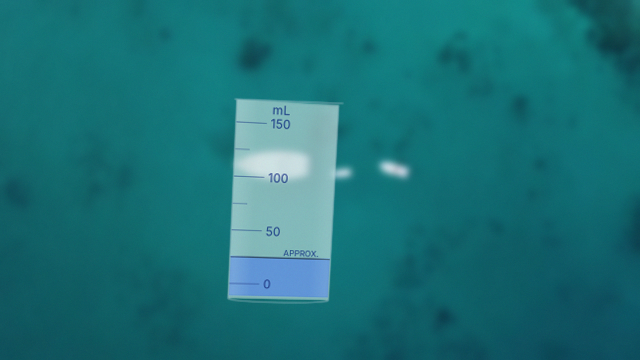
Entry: 25mL
